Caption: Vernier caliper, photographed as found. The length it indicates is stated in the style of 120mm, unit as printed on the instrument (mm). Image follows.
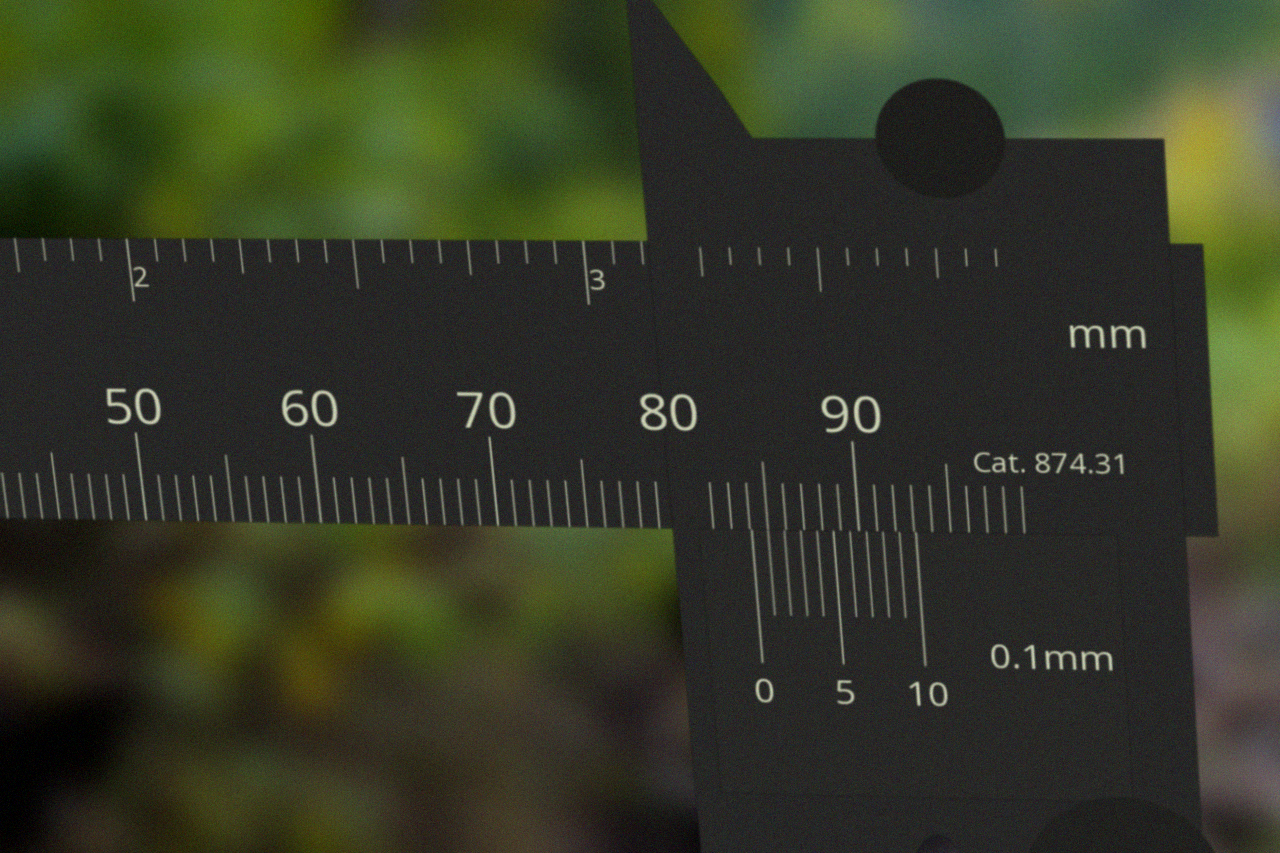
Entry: 84.1mm
